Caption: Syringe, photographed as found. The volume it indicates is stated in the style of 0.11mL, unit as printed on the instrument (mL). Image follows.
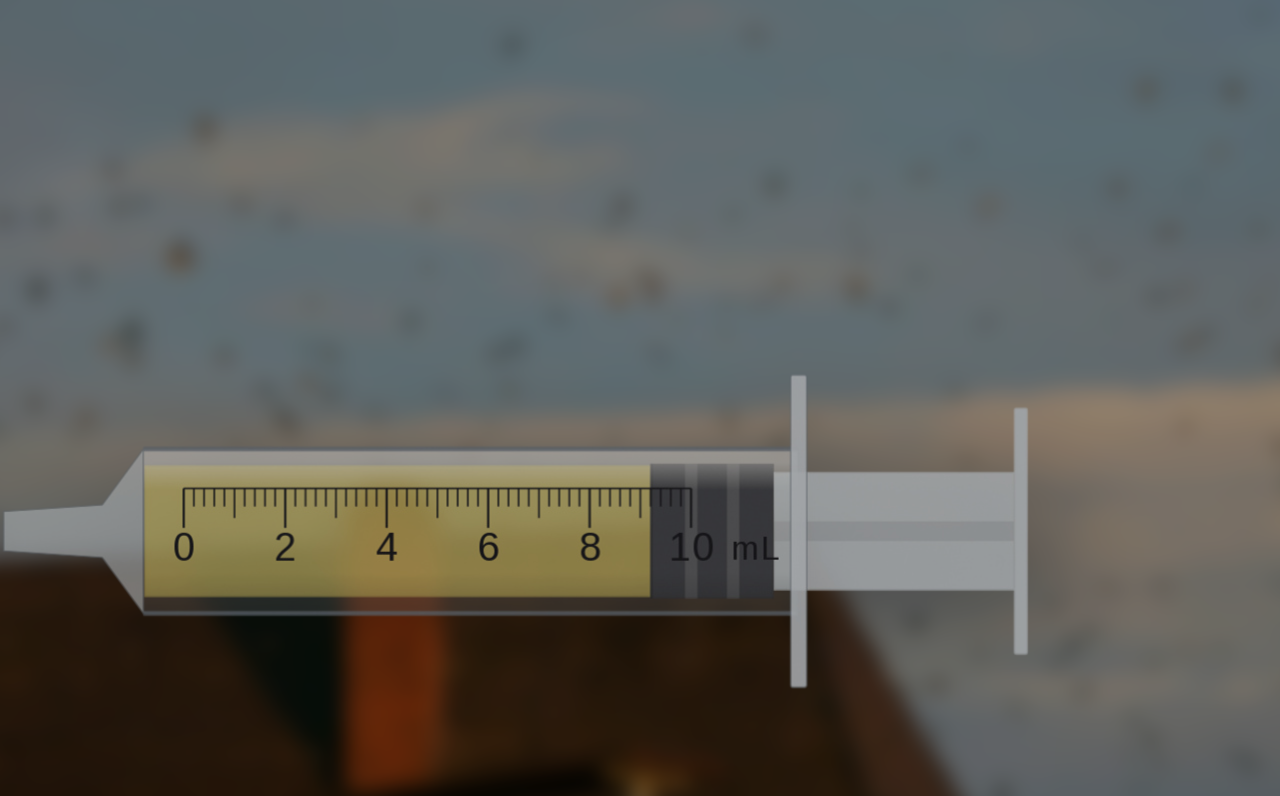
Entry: 9.2mL
